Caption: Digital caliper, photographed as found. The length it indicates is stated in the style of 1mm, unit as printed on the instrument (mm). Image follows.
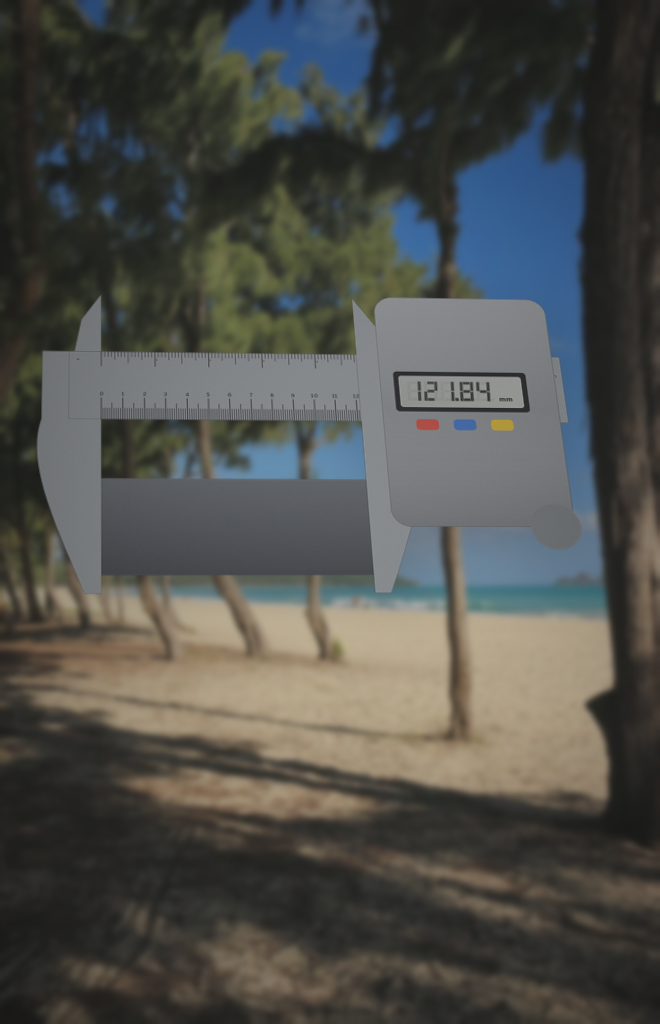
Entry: 121.84mm
